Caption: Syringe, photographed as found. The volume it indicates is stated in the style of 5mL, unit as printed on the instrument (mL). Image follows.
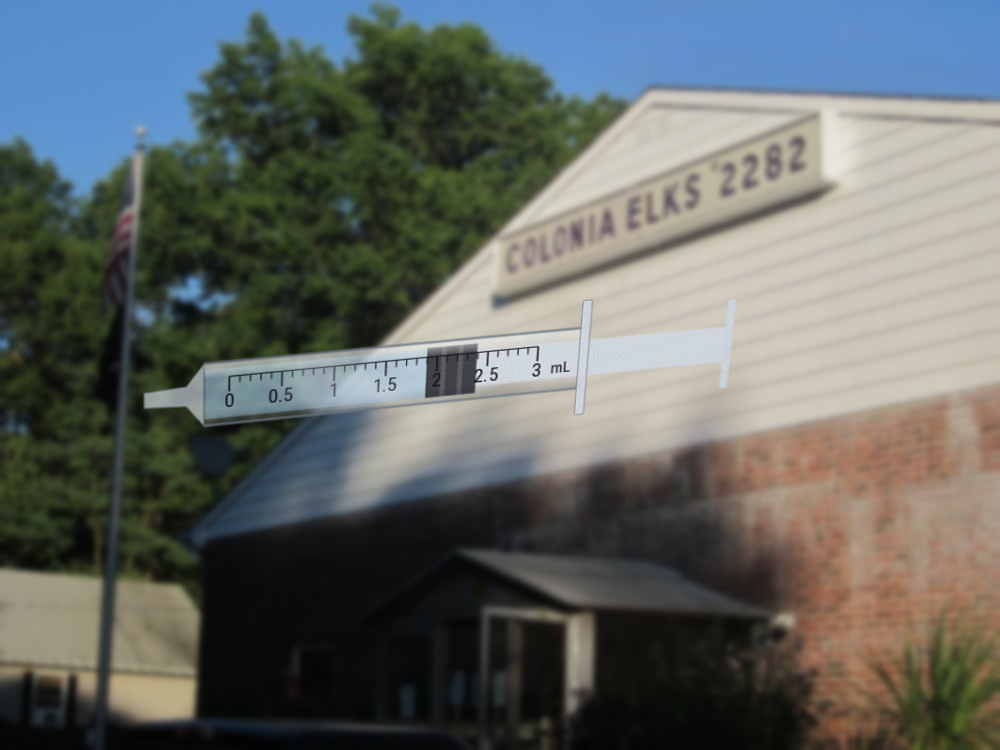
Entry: 1.9mL
